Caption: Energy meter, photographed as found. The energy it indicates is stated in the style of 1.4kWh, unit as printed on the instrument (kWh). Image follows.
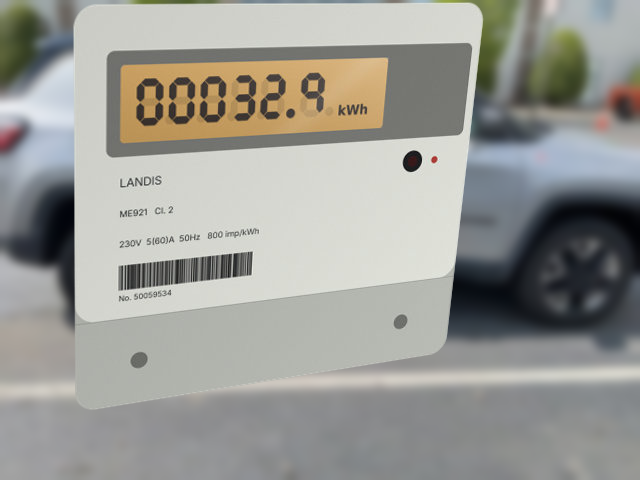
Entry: 32.9kWh
